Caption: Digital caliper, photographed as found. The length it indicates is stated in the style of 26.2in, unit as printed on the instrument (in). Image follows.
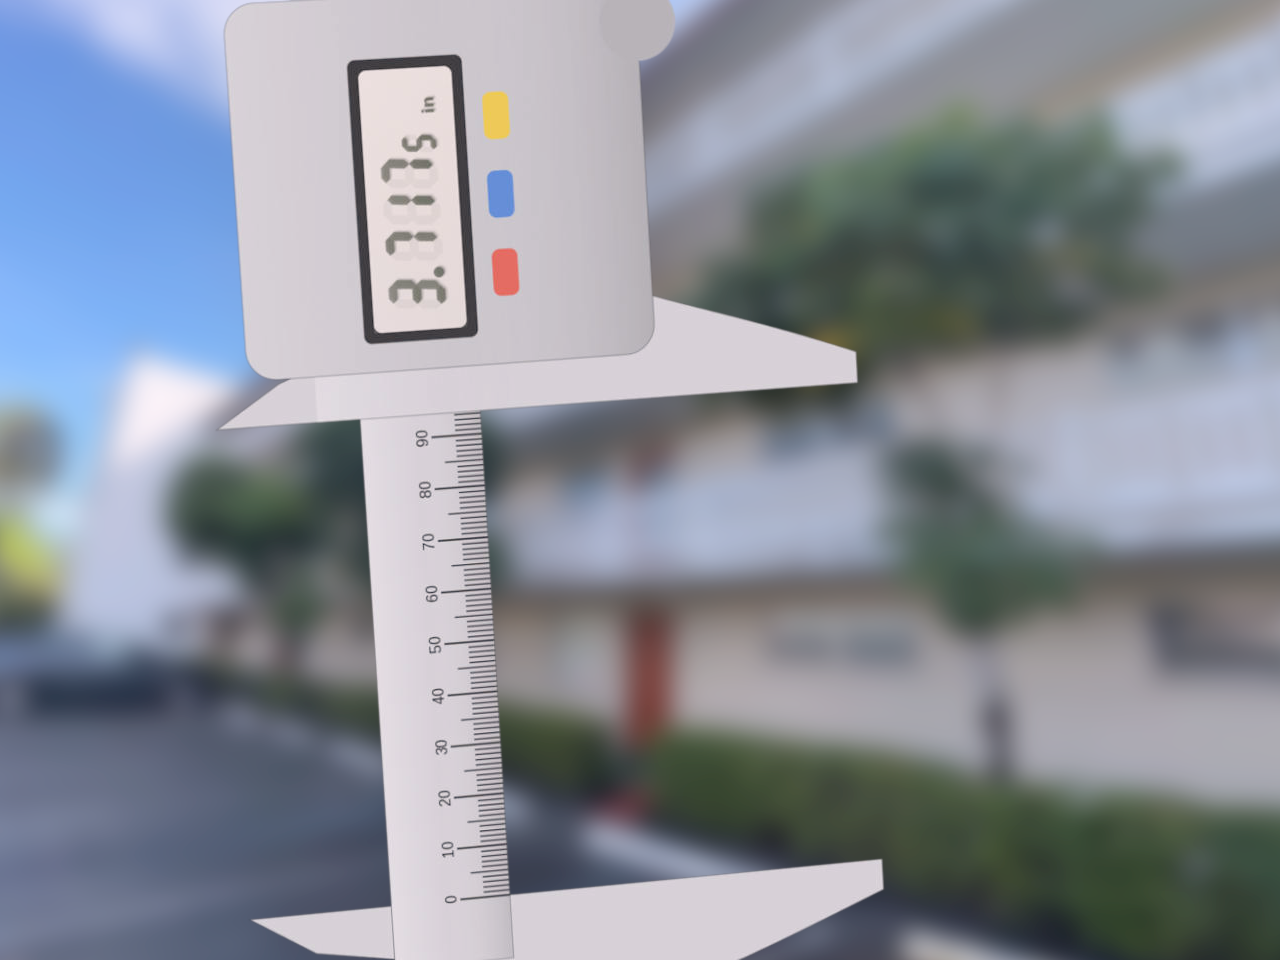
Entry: 3.7175in
